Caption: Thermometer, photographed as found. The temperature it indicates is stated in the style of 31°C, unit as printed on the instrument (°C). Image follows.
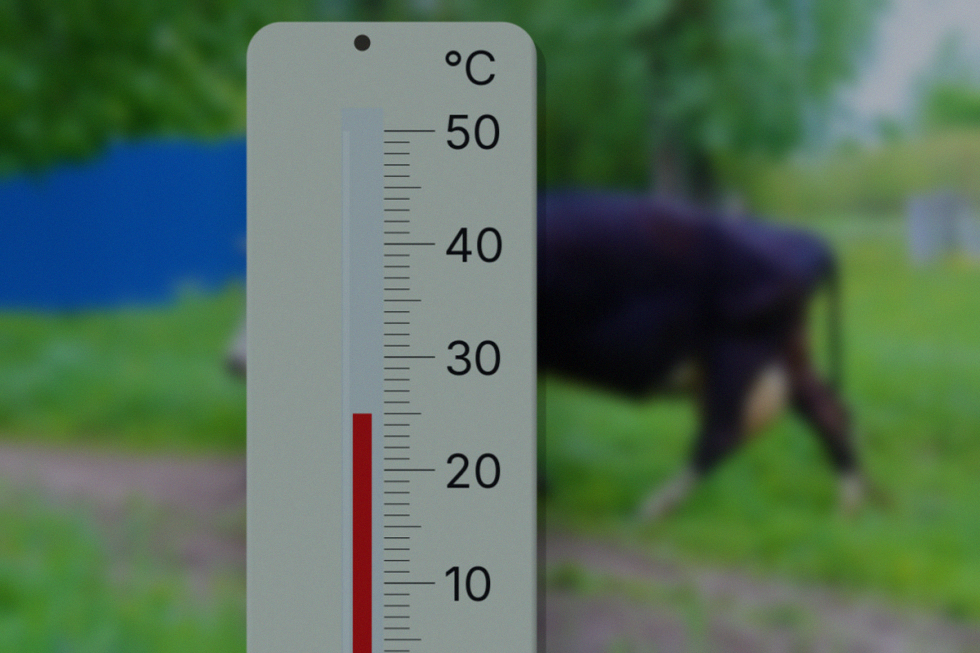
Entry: 25°C
